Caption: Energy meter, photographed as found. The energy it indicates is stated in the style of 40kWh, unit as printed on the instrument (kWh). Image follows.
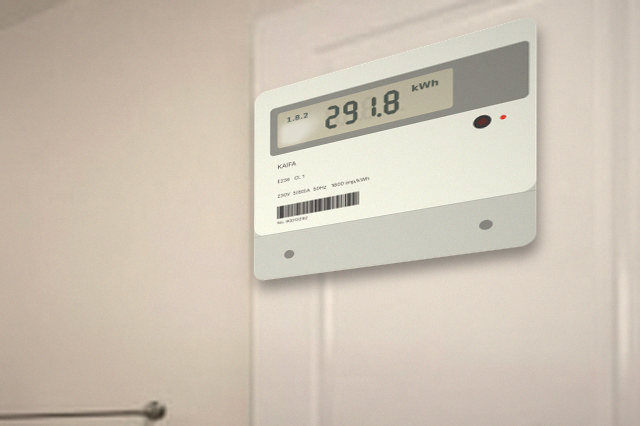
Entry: 291.8kWh
